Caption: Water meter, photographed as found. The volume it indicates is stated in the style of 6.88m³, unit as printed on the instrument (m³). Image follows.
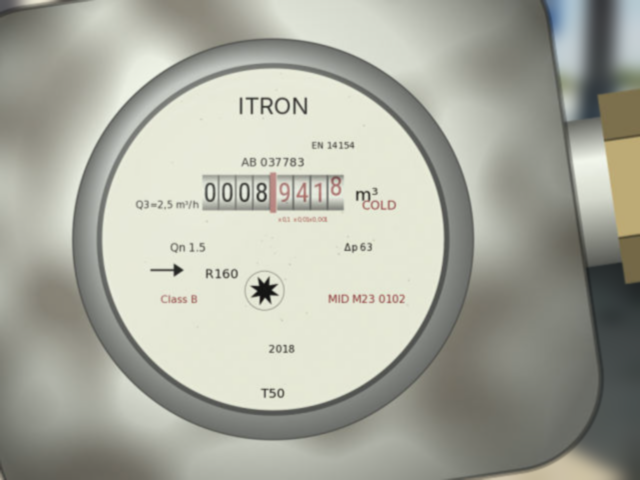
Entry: 8.9418m³
